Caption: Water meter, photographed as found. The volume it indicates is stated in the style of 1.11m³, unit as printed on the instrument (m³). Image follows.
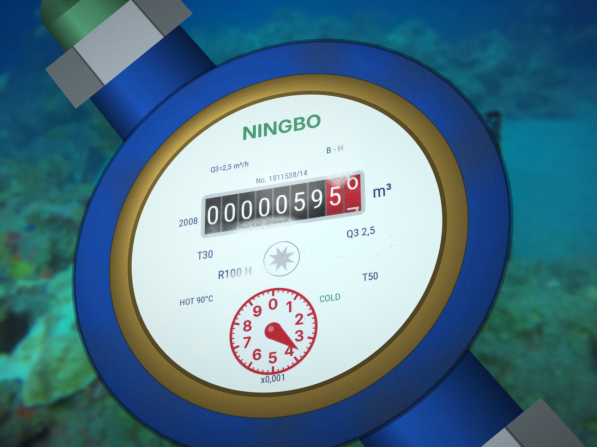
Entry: 59.563m³
